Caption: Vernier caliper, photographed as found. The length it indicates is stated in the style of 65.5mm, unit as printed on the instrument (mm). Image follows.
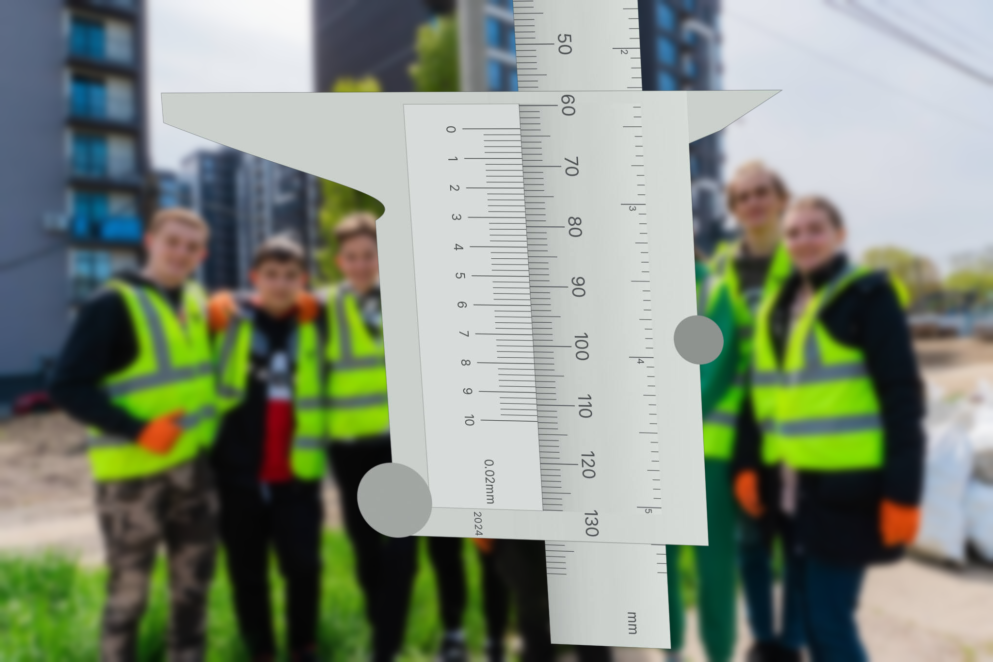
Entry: 63.8mm
